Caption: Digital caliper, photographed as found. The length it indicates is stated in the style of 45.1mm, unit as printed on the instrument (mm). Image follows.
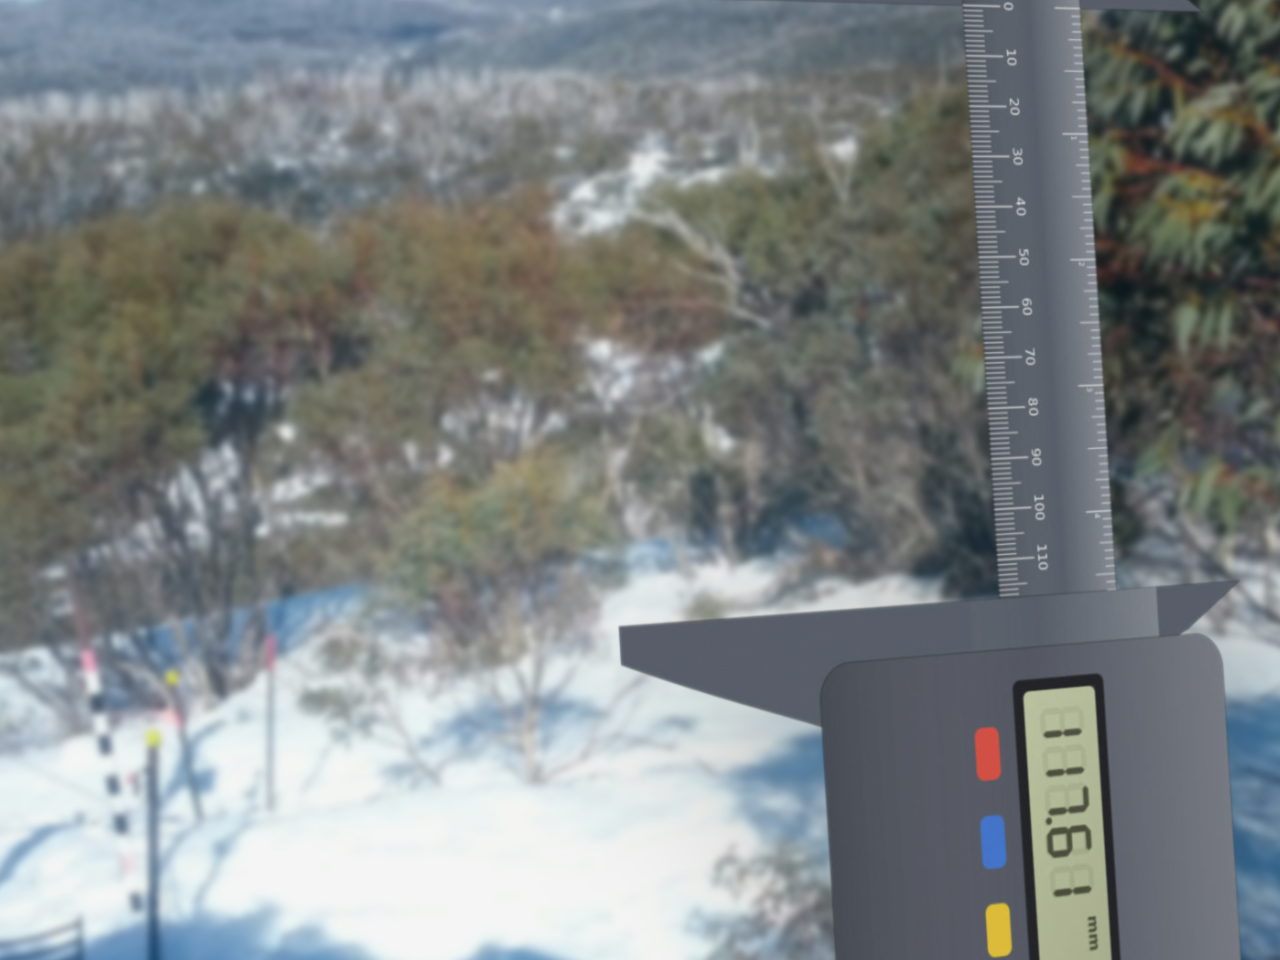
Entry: 117.61mm
